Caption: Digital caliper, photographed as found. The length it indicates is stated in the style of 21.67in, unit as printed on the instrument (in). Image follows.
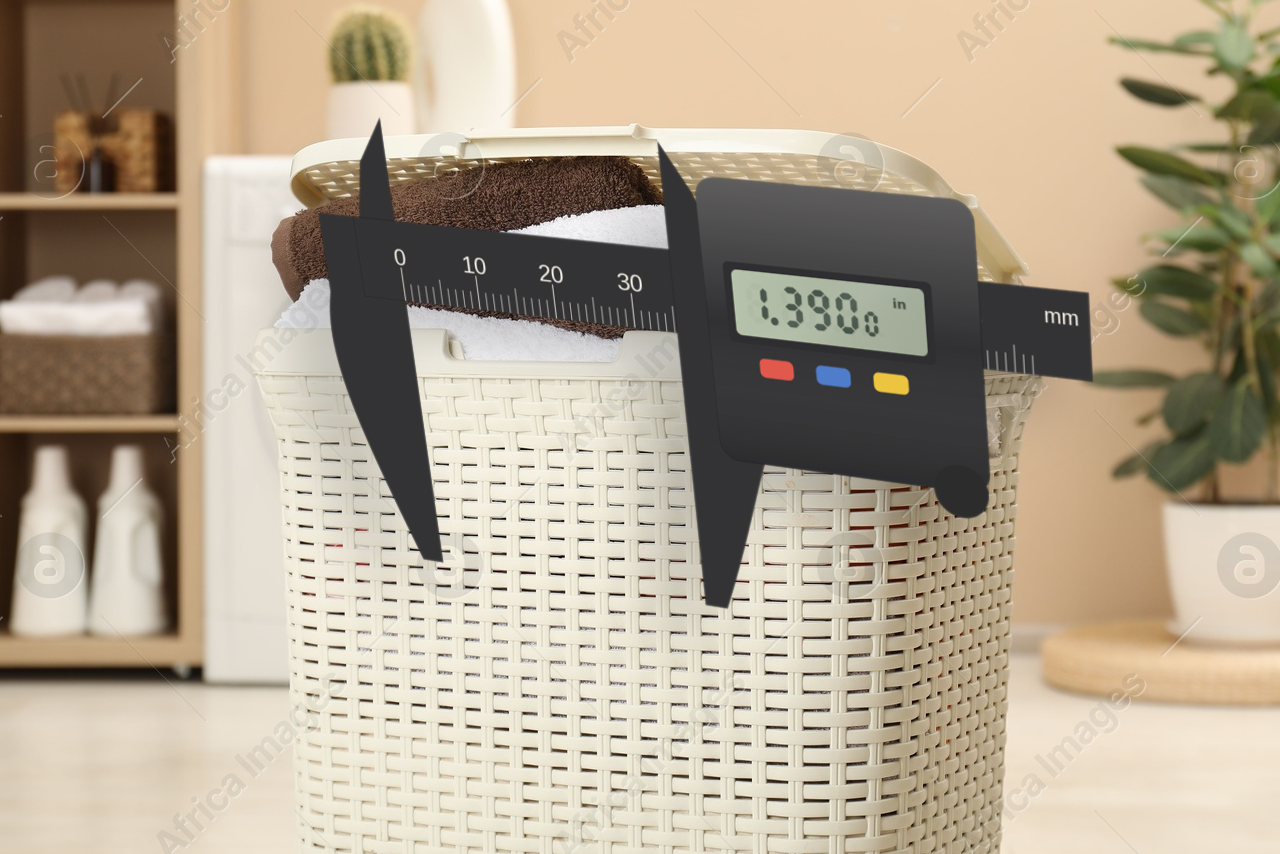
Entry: 1.3900in
